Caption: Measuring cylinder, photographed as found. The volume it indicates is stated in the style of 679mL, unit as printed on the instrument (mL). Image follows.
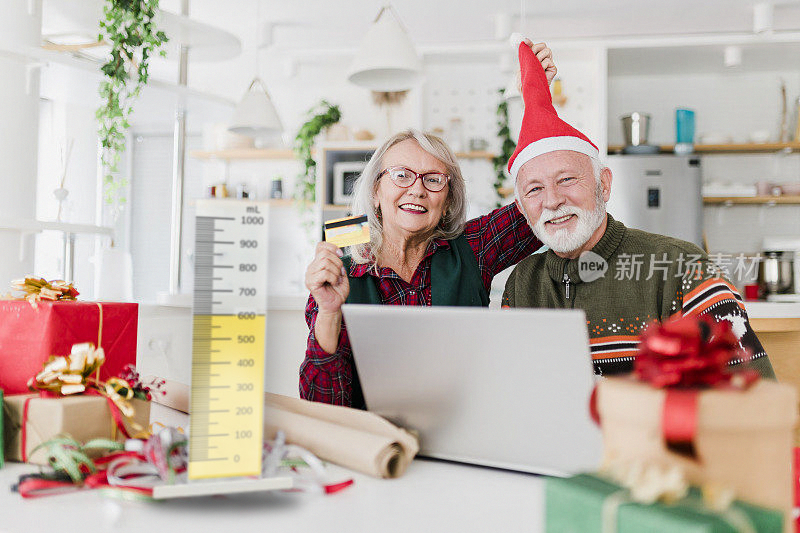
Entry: 600mL
